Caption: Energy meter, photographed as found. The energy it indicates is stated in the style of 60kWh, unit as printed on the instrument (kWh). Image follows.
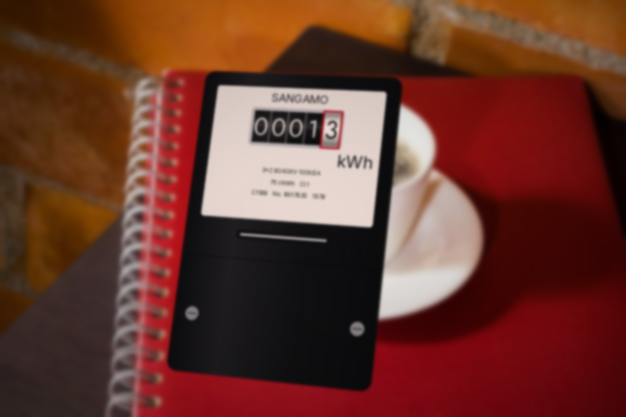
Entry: 1.3kWh
